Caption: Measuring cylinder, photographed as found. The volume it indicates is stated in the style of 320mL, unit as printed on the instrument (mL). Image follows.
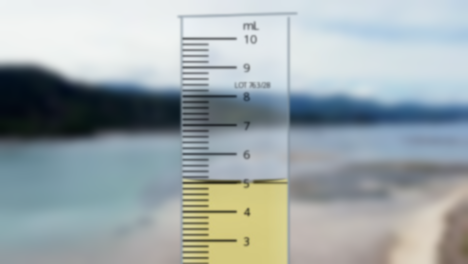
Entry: 5mL
